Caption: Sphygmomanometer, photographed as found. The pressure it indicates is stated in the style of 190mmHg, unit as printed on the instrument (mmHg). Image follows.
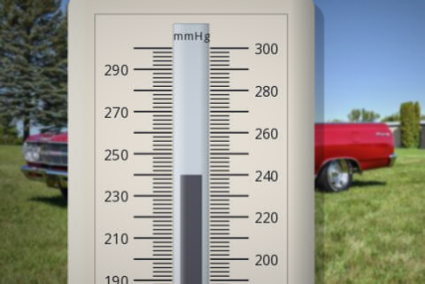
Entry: 240mmHg
